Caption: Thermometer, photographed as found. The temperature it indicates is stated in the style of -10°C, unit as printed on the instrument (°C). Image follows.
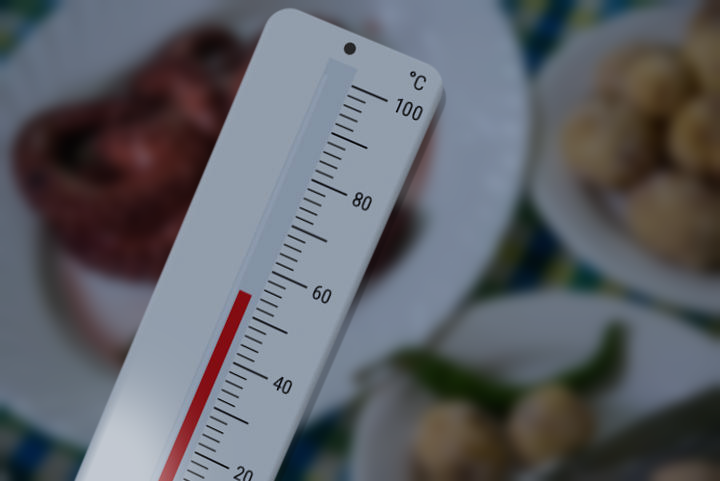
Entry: 54°C
